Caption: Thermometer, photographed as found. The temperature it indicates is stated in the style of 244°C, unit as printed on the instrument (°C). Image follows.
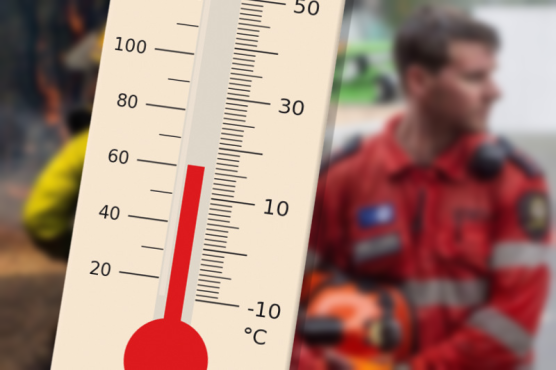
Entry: 16°C
